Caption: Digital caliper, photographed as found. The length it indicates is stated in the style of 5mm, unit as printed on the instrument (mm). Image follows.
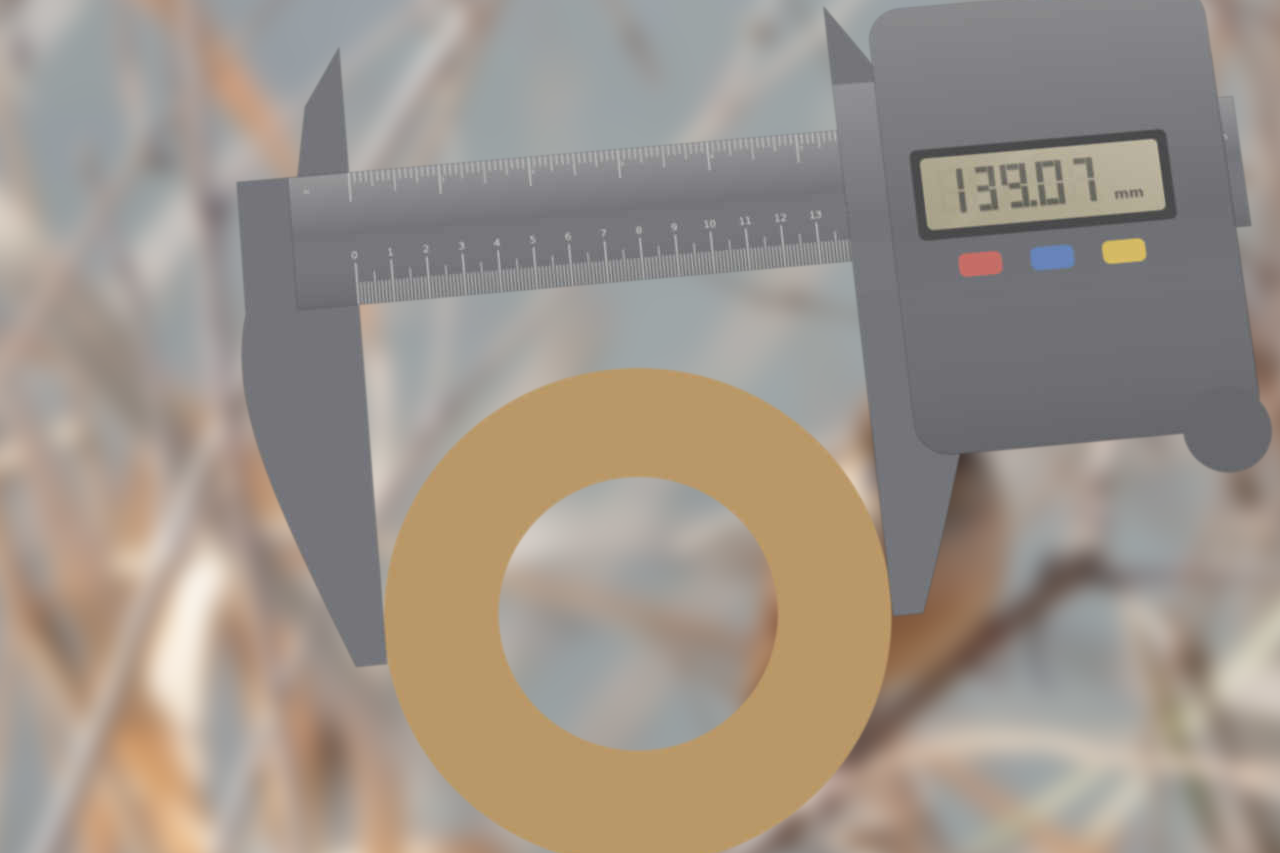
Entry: 139.07mm
